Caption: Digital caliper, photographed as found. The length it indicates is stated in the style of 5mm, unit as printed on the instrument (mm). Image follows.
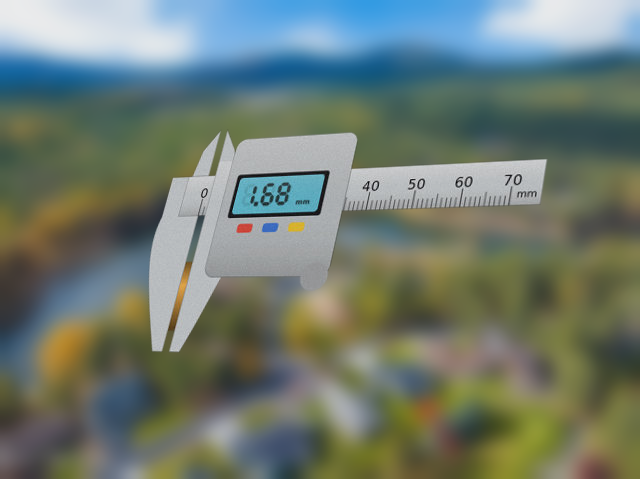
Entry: 1.68mm
